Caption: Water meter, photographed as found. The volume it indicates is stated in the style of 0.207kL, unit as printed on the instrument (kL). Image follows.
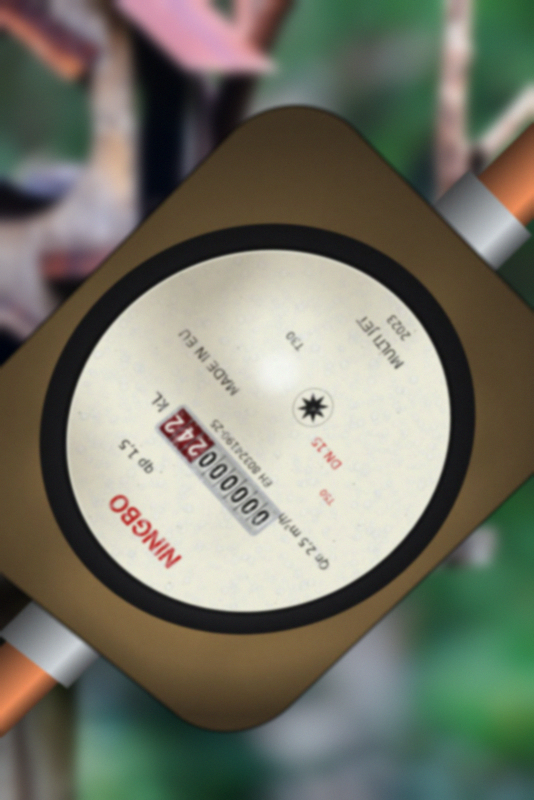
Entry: 0.242kL
